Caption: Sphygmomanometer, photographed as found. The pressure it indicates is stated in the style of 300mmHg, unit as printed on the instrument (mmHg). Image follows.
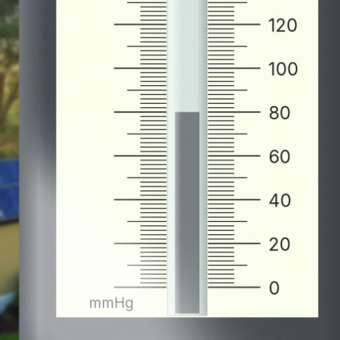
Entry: 80mmHg
